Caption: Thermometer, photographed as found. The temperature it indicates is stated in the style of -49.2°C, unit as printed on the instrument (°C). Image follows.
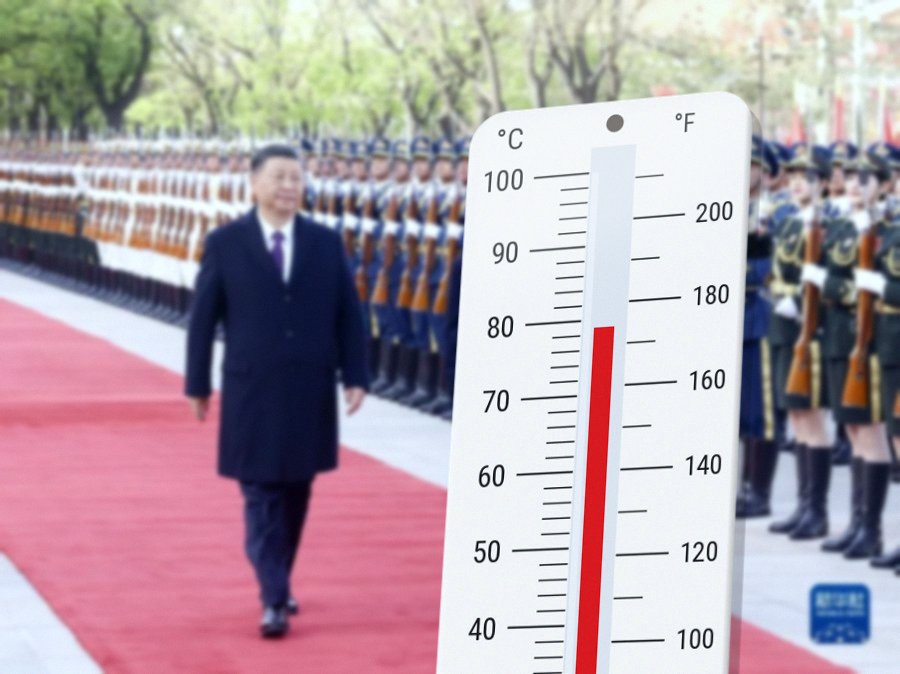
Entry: 79°C
